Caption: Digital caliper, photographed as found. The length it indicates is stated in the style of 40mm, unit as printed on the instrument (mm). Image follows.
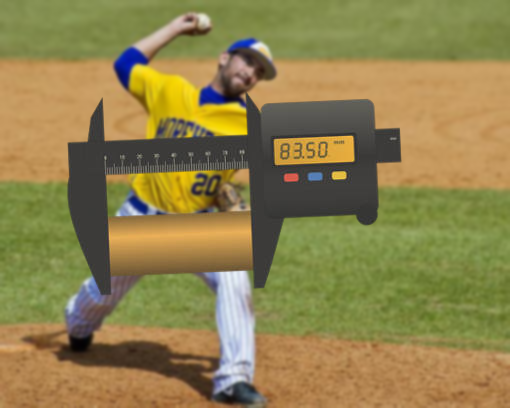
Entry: 83.50mm
